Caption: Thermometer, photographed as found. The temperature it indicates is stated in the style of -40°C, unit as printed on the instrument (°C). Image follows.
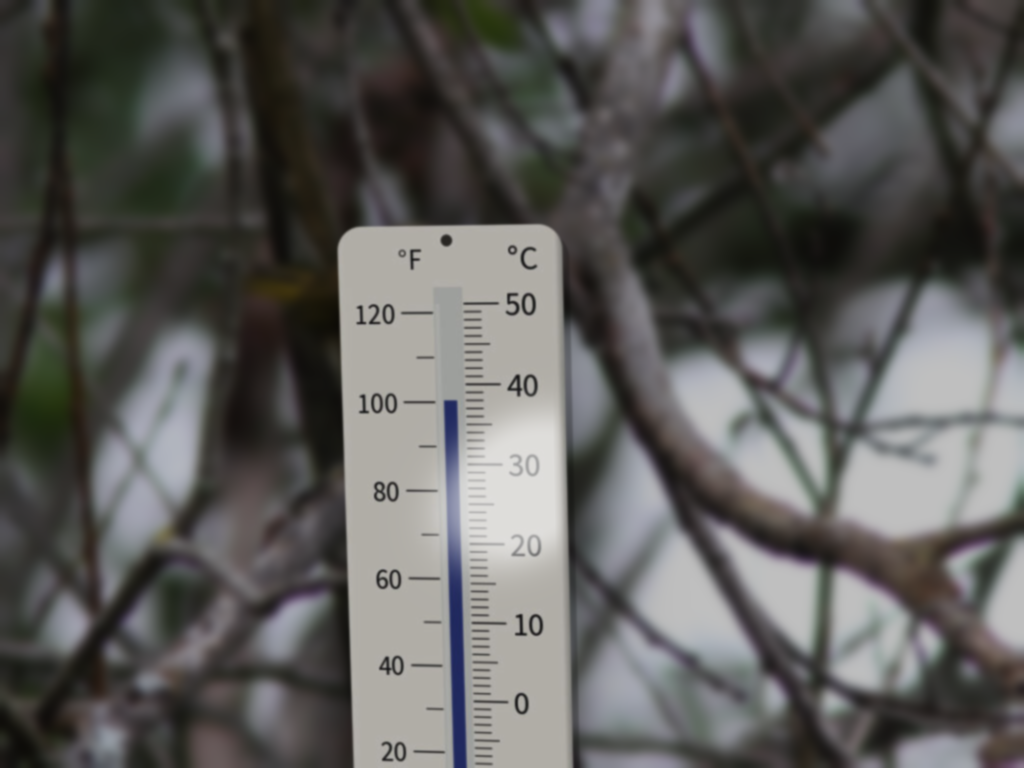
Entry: 38°C
